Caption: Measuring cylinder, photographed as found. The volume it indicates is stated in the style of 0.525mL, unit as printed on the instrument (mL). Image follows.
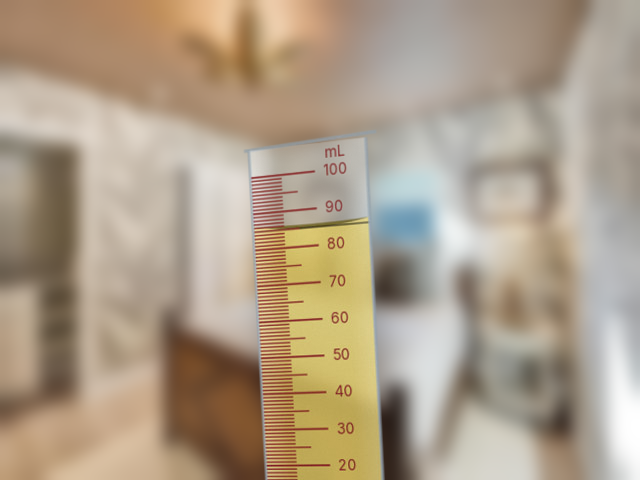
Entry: 85mL
